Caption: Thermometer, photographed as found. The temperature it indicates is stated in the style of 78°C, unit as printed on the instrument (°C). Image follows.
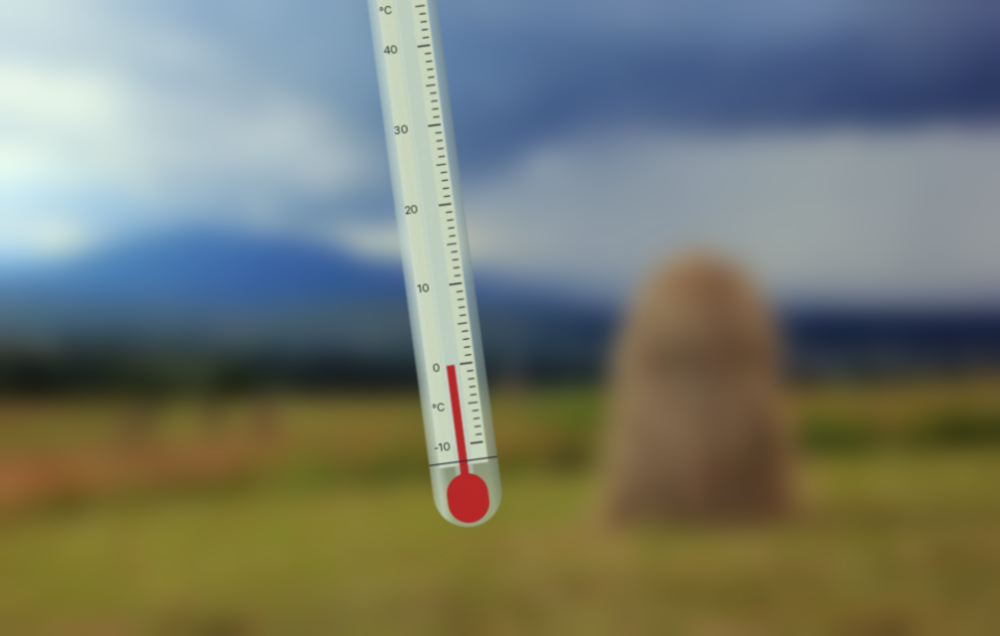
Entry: 0°C
